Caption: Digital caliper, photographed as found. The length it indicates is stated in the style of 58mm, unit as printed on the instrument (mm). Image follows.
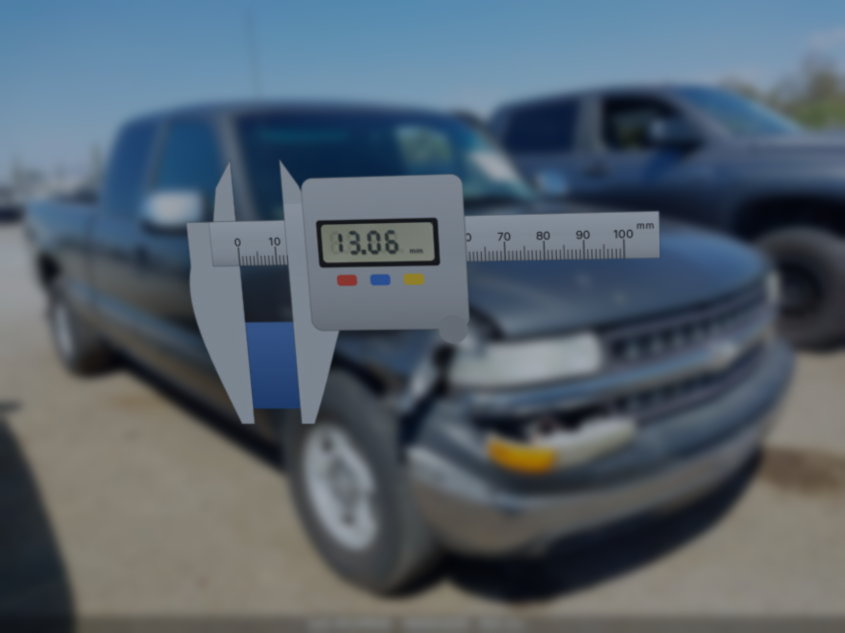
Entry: 13.06mm
